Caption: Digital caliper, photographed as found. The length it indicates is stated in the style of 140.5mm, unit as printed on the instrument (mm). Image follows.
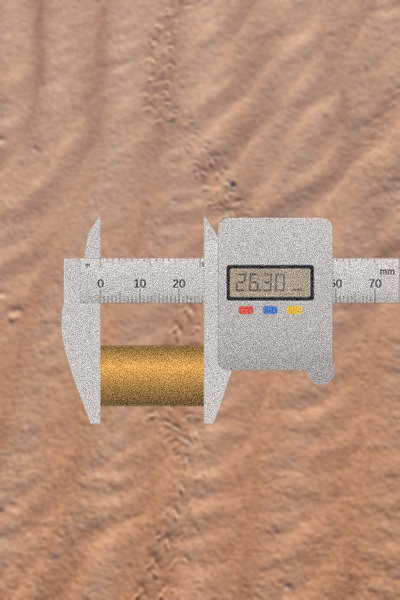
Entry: 26.30mm
